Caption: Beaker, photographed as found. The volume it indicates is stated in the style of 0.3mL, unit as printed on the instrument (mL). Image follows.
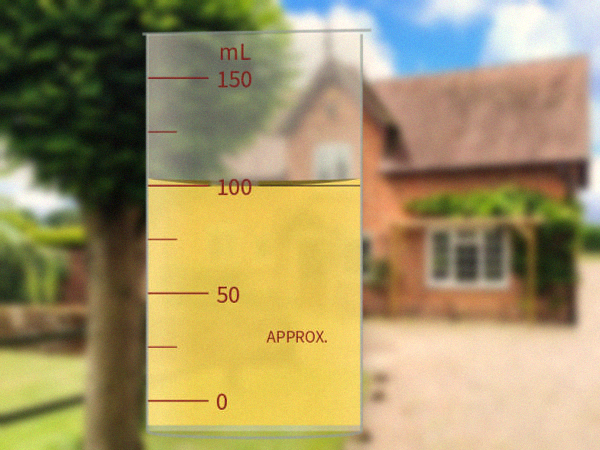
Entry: 100mL
